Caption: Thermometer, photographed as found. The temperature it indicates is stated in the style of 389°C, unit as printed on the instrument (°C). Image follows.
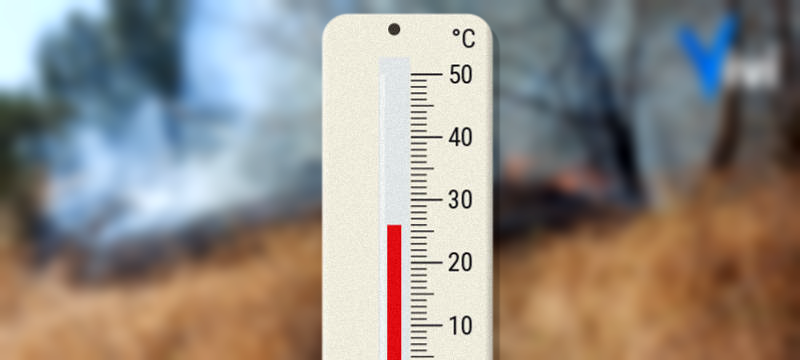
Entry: 26°C
